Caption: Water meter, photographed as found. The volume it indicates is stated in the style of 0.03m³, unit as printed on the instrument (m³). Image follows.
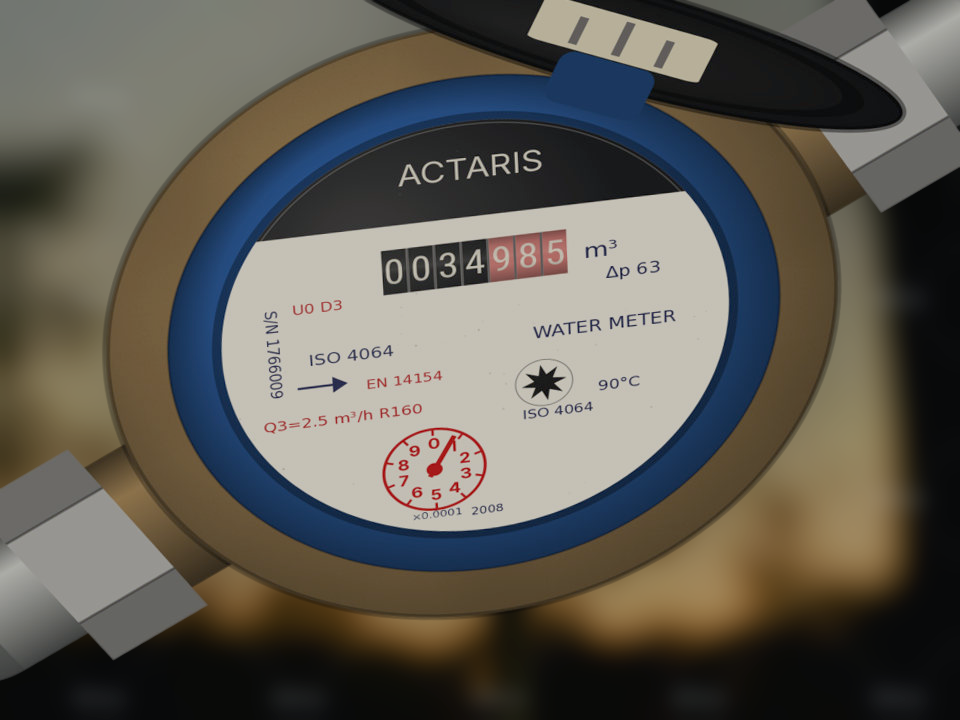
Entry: 34.9850m³
